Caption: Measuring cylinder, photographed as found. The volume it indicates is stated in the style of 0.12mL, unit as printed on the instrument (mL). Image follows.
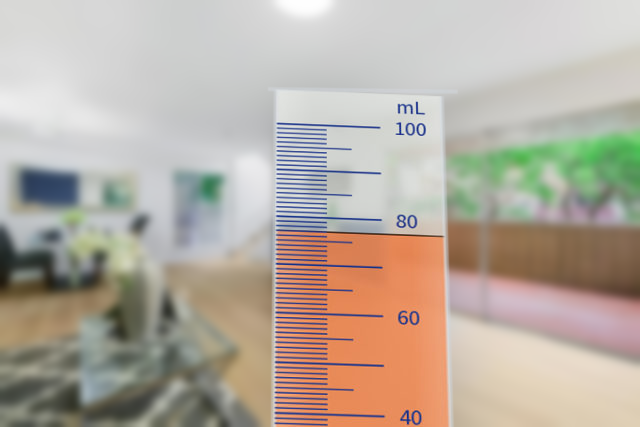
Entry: 77mL
